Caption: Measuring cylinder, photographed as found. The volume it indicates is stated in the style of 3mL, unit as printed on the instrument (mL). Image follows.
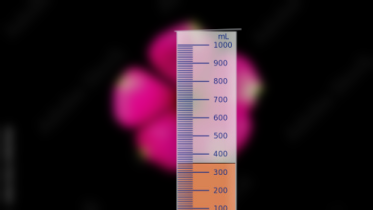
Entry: 350mL
